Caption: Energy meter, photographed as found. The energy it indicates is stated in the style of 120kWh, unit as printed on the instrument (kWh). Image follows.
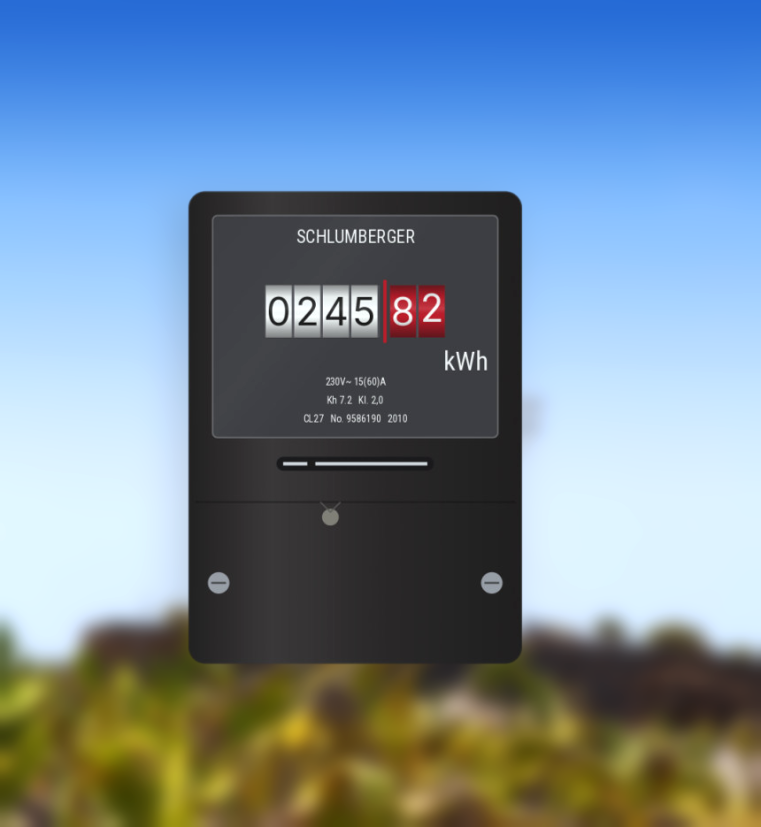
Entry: 245.82kWh
